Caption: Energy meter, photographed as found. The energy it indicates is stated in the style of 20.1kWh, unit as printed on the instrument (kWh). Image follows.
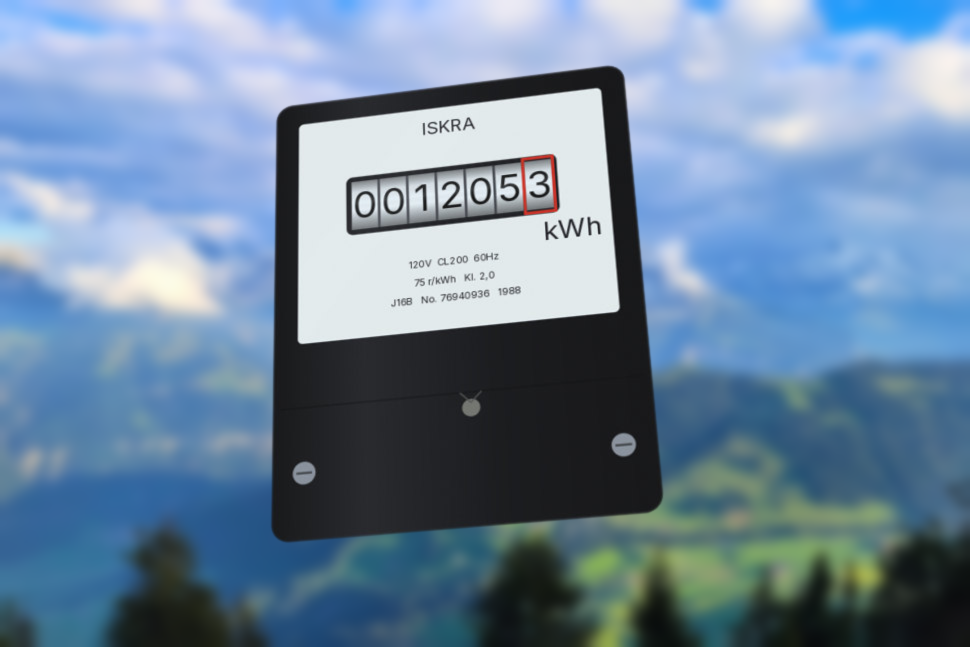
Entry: 1205.3kWh
